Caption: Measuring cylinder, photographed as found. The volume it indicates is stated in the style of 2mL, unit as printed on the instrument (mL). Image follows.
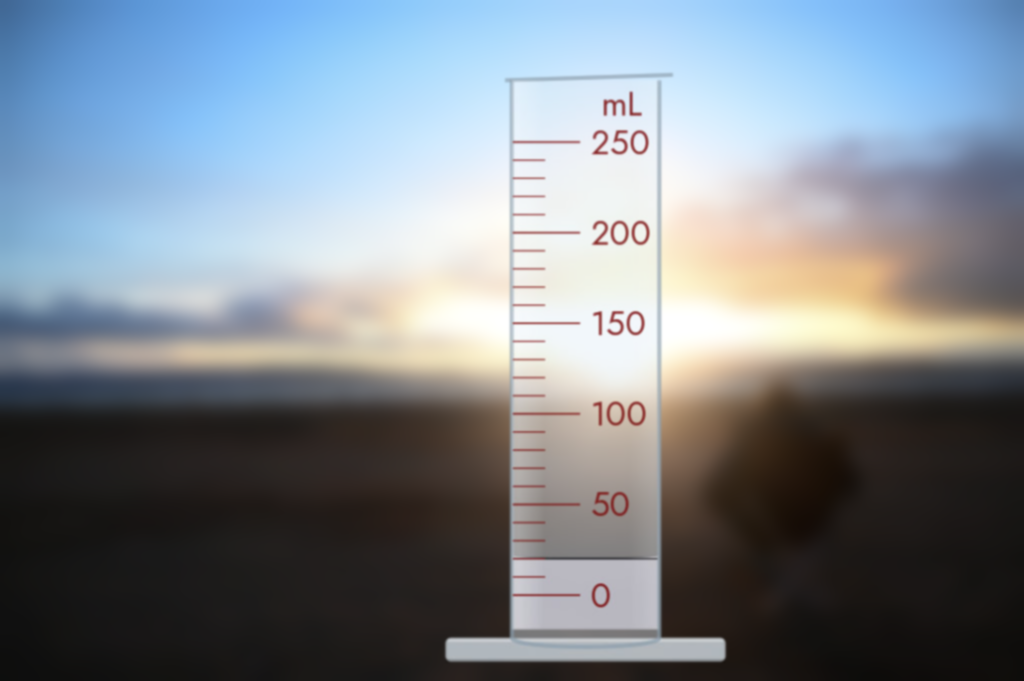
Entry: 20mL
